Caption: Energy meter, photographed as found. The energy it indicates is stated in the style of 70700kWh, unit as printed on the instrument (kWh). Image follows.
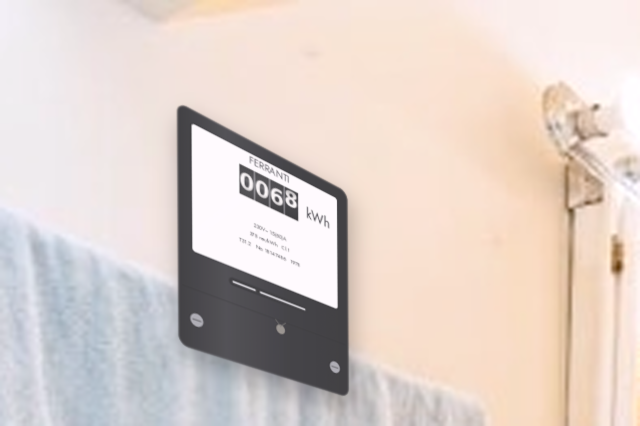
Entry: 68kWh
